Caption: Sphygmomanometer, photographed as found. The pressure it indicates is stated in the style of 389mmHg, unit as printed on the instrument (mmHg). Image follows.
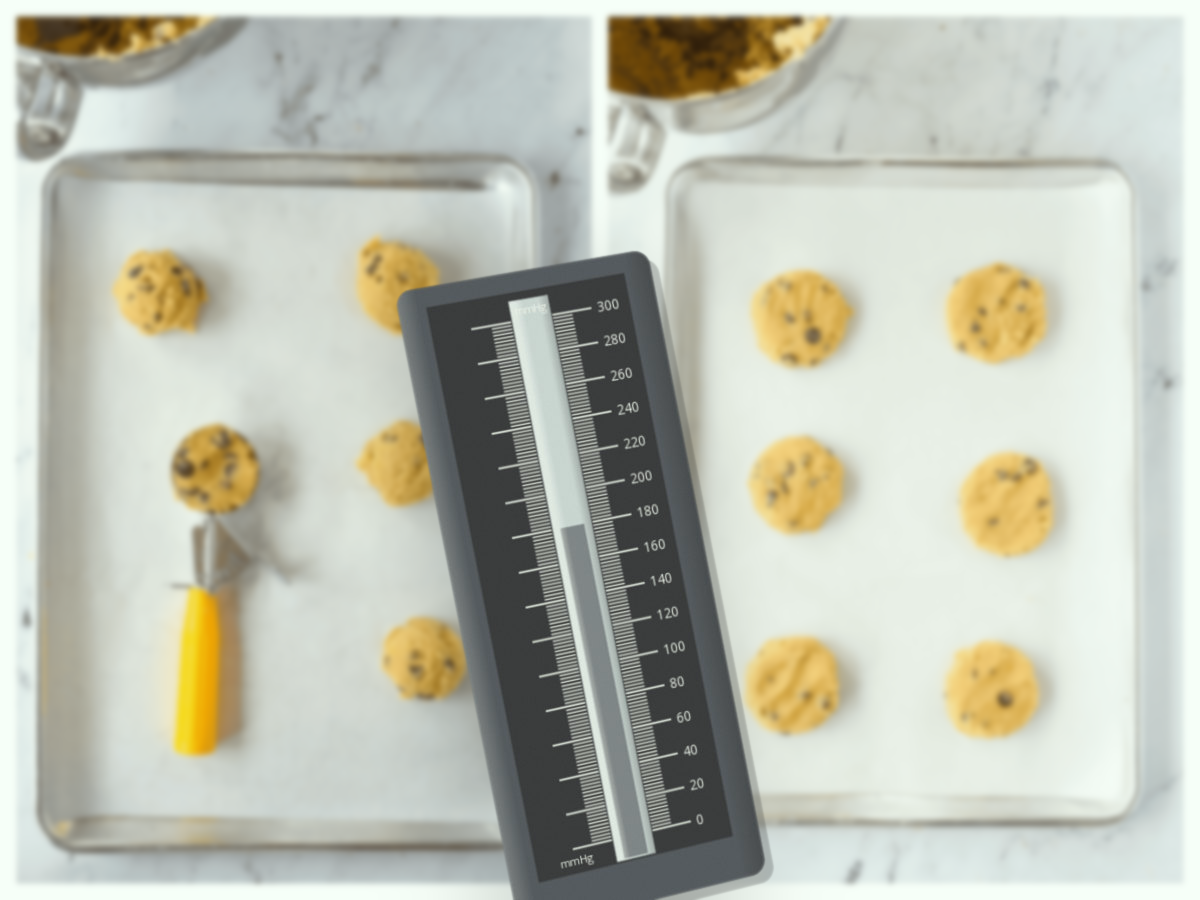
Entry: 180mmHg
